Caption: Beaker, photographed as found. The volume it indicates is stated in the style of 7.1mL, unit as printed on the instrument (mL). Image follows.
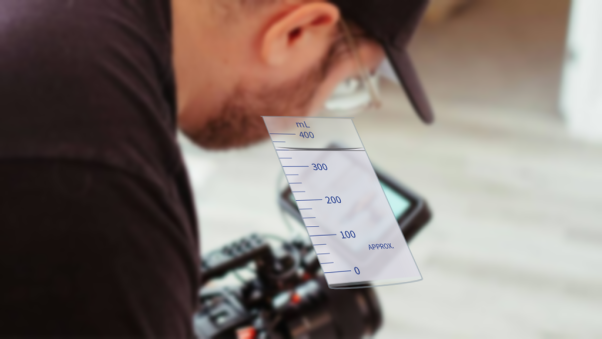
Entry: 350mL
